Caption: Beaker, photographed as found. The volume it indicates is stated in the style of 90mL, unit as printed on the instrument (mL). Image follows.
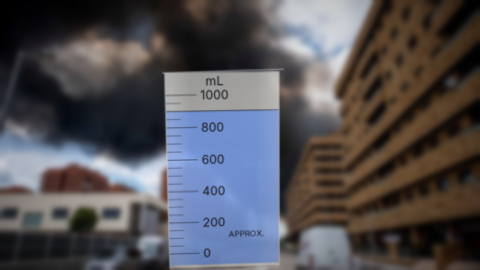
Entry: 900mL
